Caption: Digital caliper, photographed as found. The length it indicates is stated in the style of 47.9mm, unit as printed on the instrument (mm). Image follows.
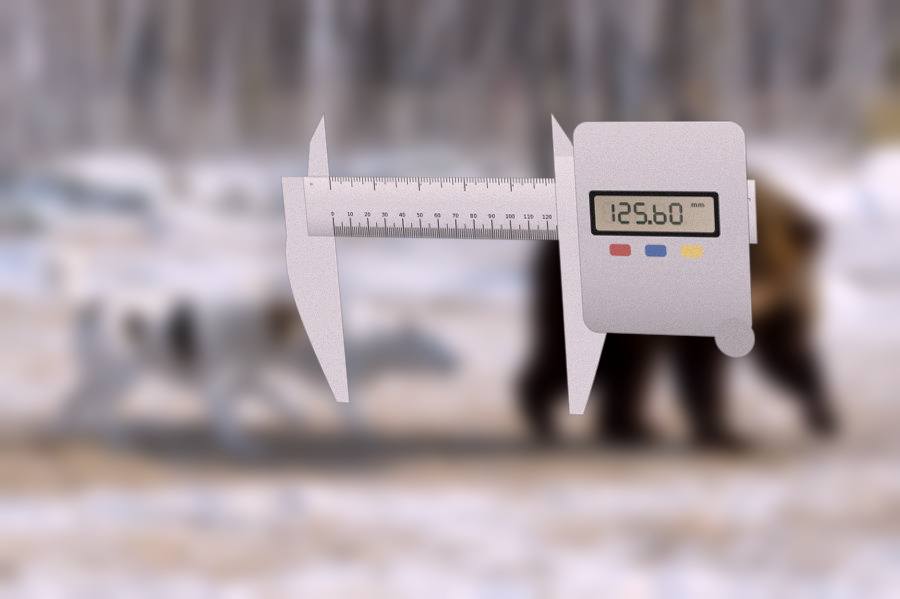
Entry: 125.60mm
